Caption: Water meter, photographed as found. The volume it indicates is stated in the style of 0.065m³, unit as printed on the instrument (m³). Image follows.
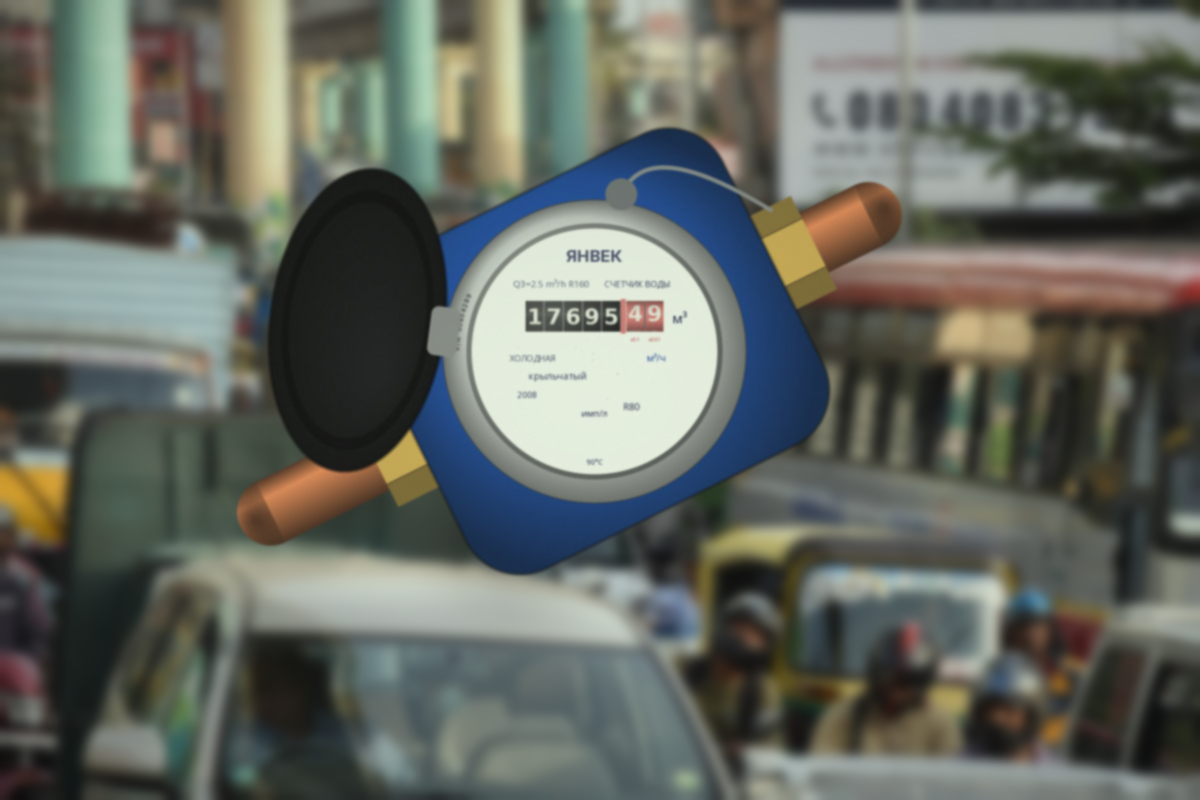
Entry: 17695.49m³
